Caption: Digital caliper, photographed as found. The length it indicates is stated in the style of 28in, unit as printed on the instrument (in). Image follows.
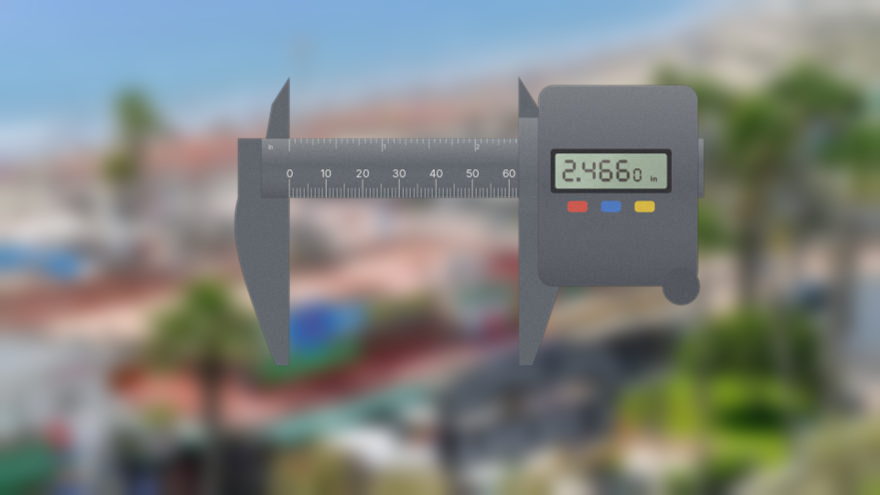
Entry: 2.4660in
